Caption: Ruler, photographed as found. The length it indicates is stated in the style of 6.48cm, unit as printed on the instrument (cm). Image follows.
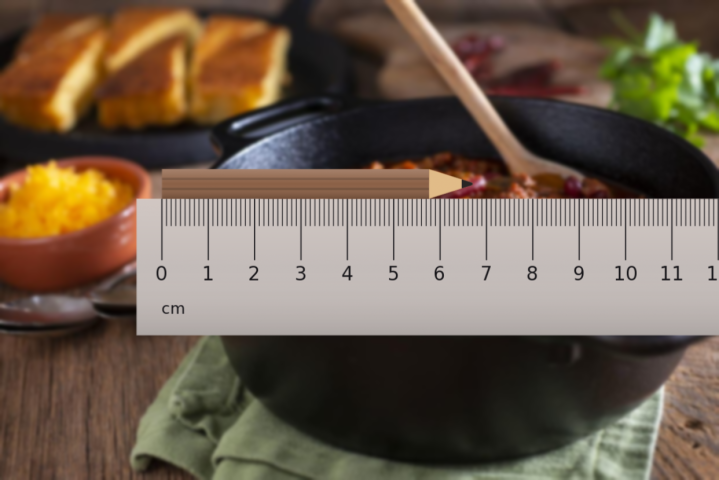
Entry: 6.7cm
